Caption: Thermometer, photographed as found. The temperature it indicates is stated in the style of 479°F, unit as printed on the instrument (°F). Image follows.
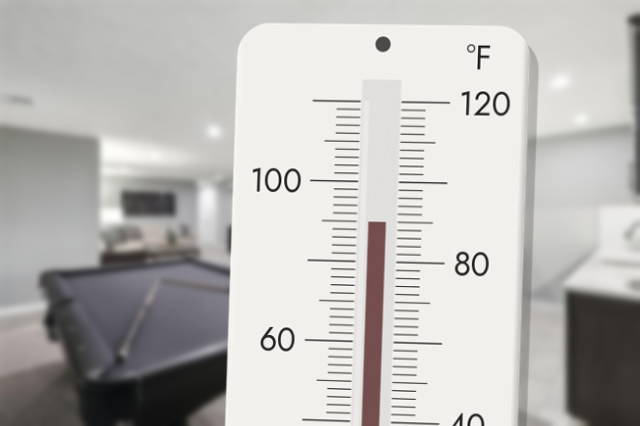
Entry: 90°F
